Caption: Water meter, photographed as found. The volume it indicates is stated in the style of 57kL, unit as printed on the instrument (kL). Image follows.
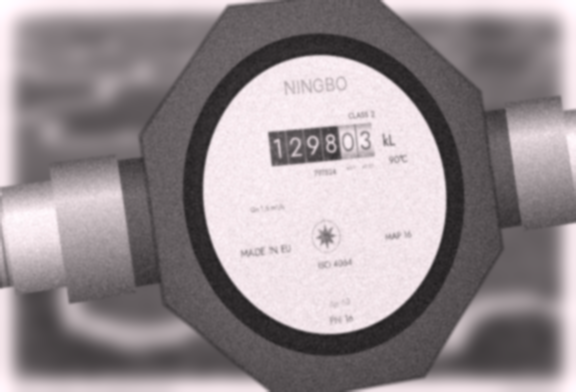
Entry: 1298.03kL
